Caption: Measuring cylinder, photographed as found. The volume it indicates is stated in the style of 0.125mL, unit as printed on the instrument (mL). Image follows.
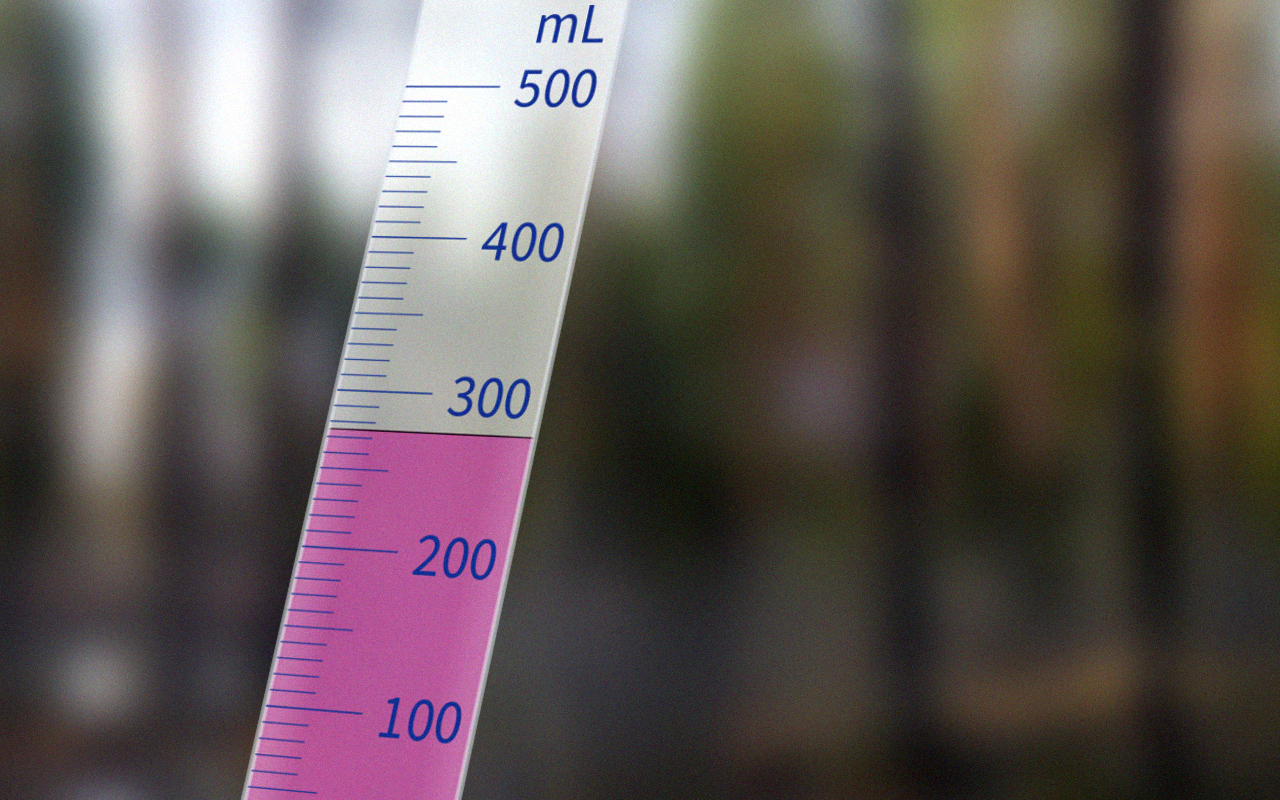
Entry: 275mL
